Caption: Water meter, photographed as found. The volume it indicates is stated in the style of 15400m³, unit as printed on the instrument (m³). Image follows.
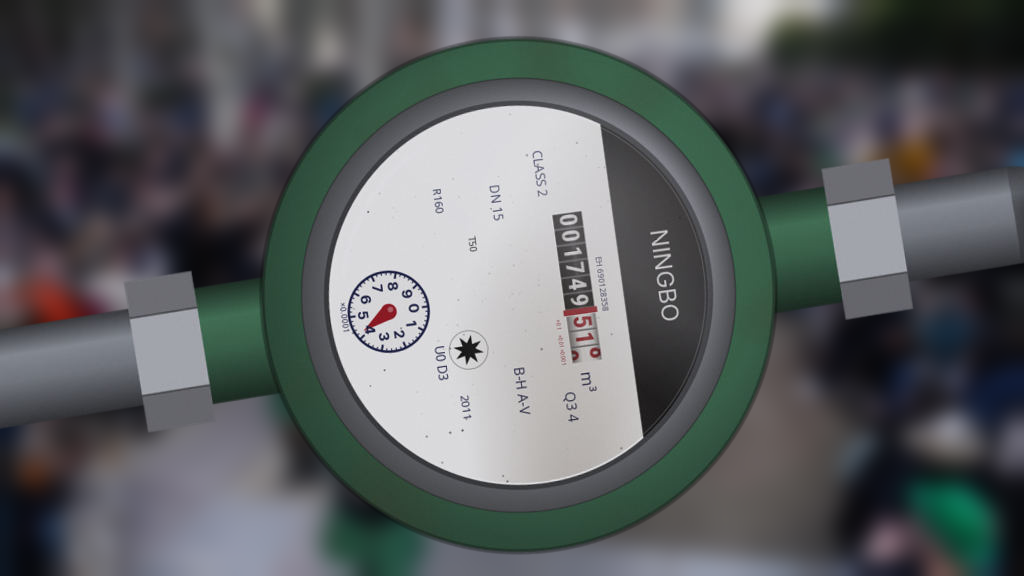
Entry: 1749.5184m³
